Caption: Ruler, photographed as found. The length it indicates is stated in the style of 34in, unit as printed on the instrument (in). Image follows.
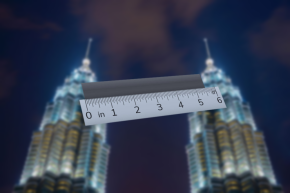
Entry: 5.5in
